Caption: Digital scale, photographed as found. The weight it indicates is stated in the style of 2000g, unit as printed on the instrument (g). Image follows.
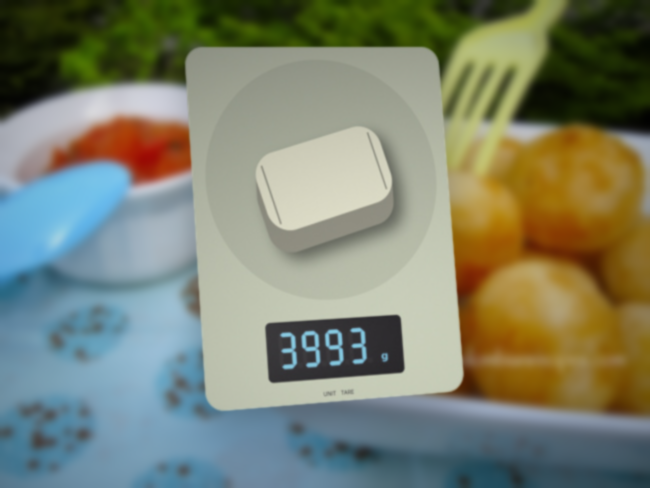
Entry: 3993g
